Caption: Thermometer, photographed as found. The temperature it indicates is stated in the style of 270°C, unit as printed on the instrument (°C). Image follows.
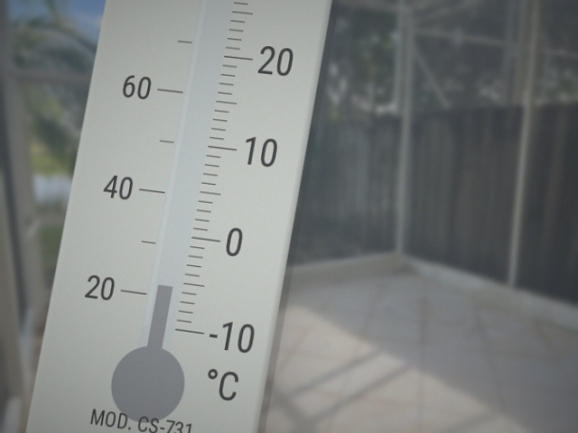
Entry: -5.5°C
